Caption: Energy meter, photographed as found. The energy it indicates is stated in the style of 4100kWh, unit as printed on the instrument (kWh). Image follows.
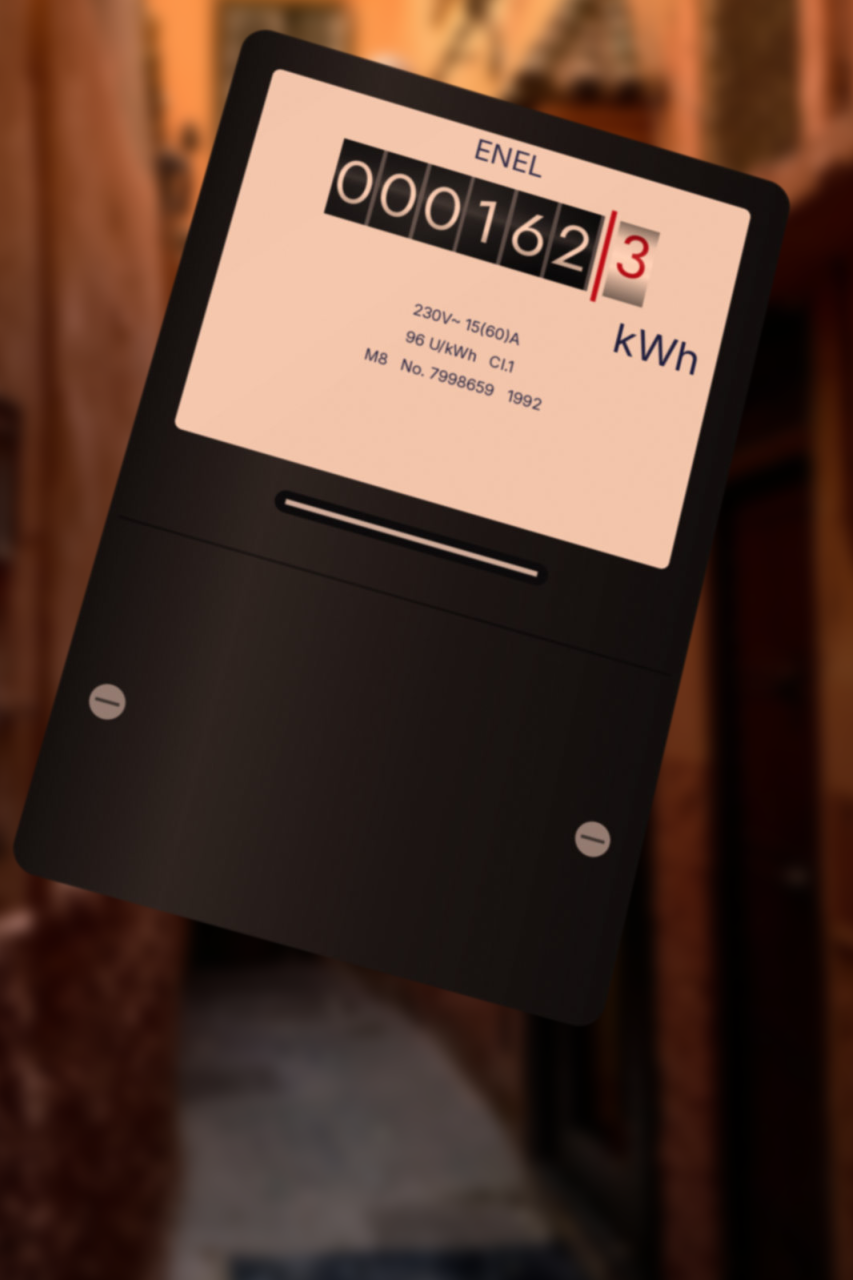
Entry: 162.3kWh
